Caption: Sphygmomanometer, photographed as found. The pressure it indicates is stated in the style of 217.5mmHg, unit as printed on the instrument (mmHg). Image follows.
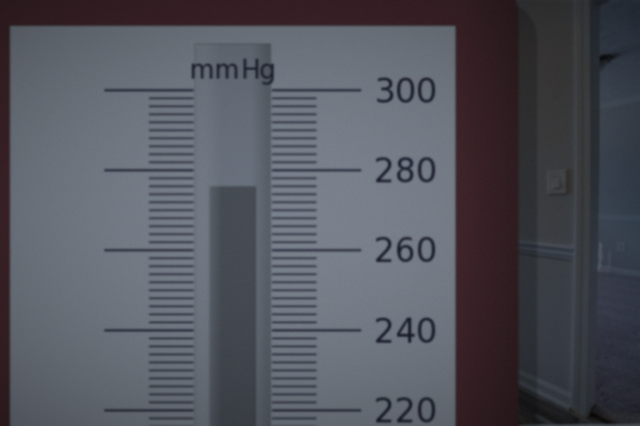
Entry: 276mmHg
